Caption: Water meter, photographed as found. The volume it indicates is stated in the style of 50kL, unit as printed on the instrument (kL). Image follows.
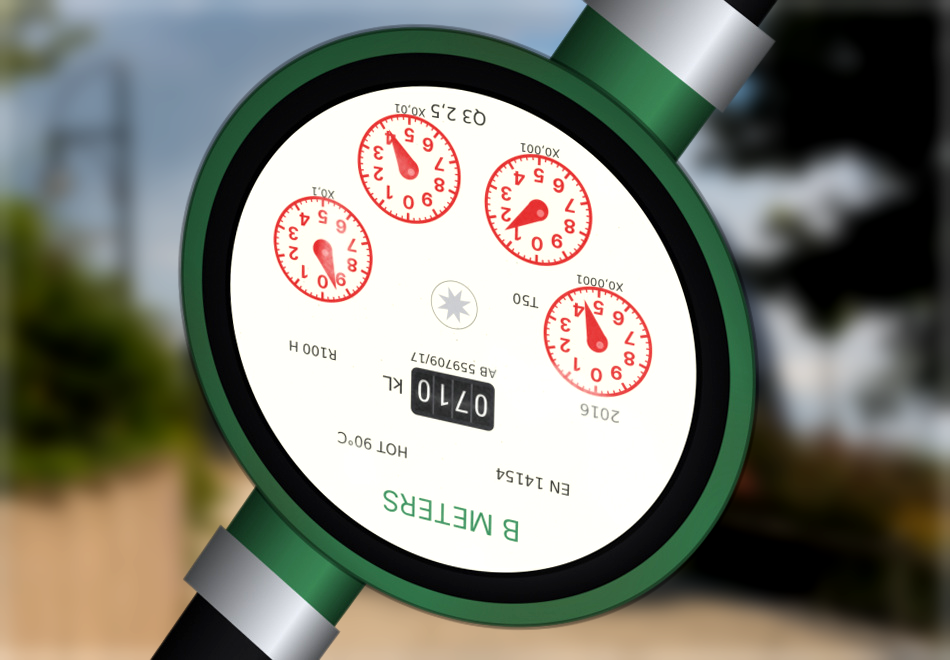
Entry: 709.9414kL
